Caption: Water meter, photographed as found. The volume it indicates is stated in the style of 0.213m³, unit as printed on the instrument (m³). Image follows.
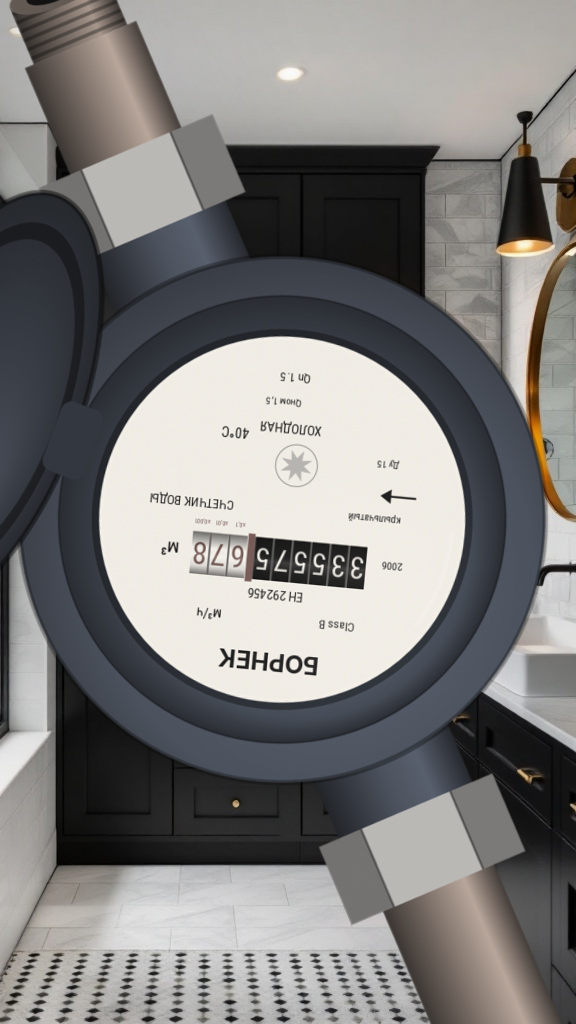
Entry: 335575.678m³
